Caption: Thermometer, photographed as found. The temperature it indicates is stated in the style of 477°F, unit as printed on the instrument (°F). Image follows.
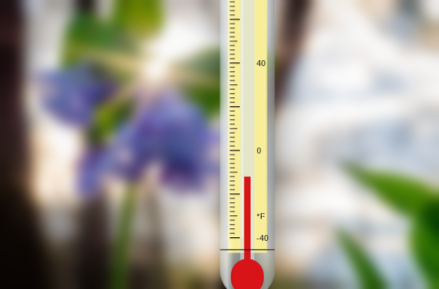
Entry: -12°F
